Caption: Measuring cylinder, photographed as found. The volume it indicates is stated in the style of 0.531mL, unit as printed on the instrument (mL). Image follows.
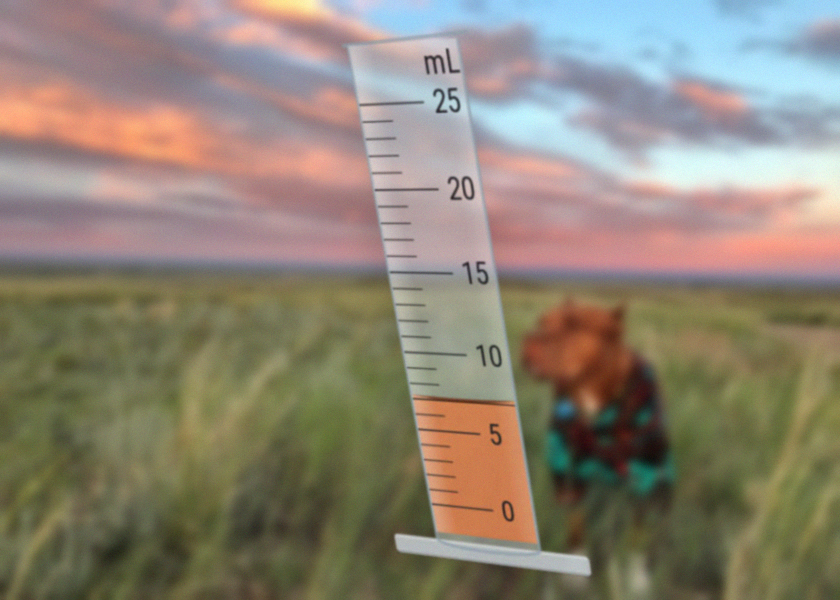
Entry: 7mL
